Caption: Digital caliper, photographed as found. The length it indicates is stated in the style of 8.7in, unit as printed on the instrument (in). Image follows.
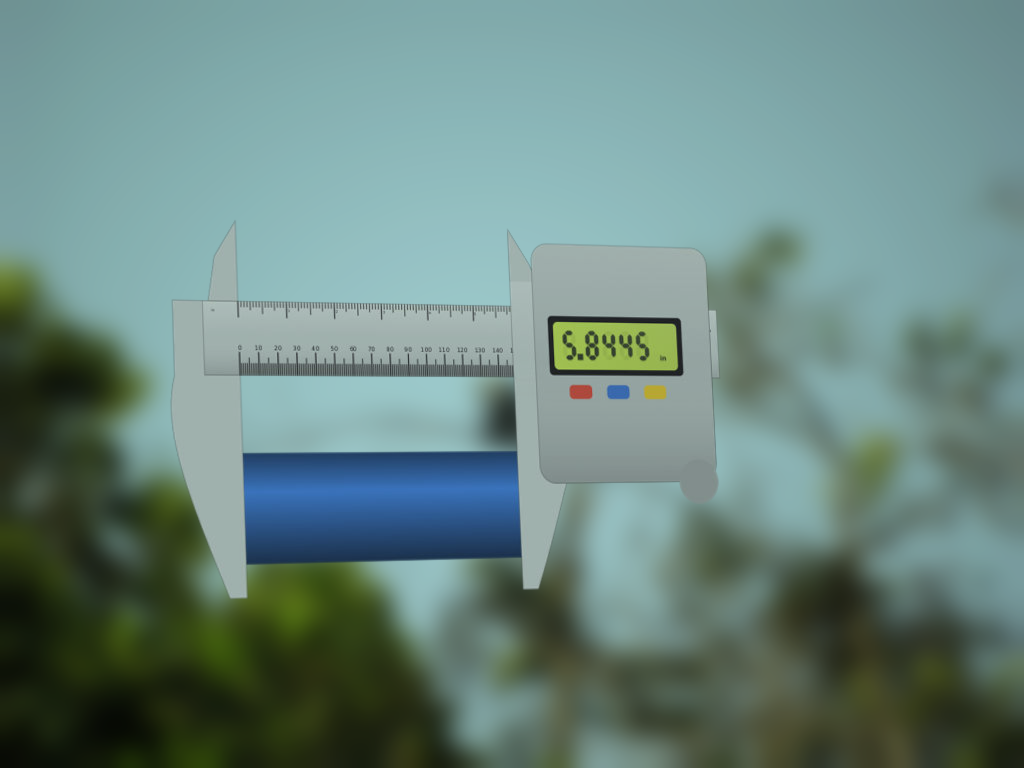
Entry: 5.8445in
